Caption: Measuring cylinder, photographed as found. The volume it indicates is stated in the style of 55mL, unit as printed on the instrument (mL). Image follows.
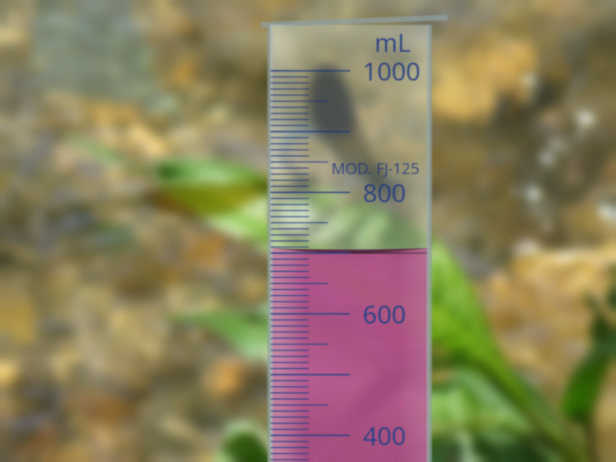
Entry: 700mL
